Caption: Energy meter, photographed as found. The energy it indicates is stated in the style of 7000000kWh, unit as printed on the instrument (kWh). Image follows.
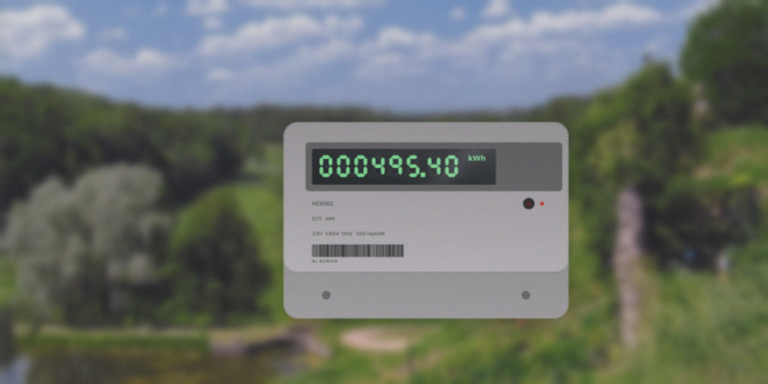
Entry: 495.40kWh
